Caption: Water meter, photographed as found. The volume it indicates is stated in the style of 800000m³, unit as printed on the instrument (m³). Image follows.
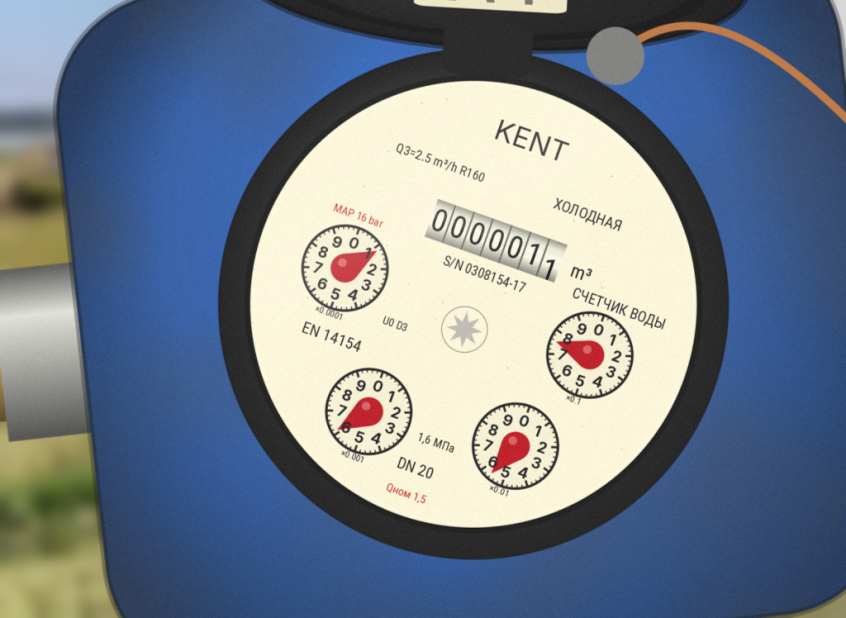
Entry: 10.7561m³
